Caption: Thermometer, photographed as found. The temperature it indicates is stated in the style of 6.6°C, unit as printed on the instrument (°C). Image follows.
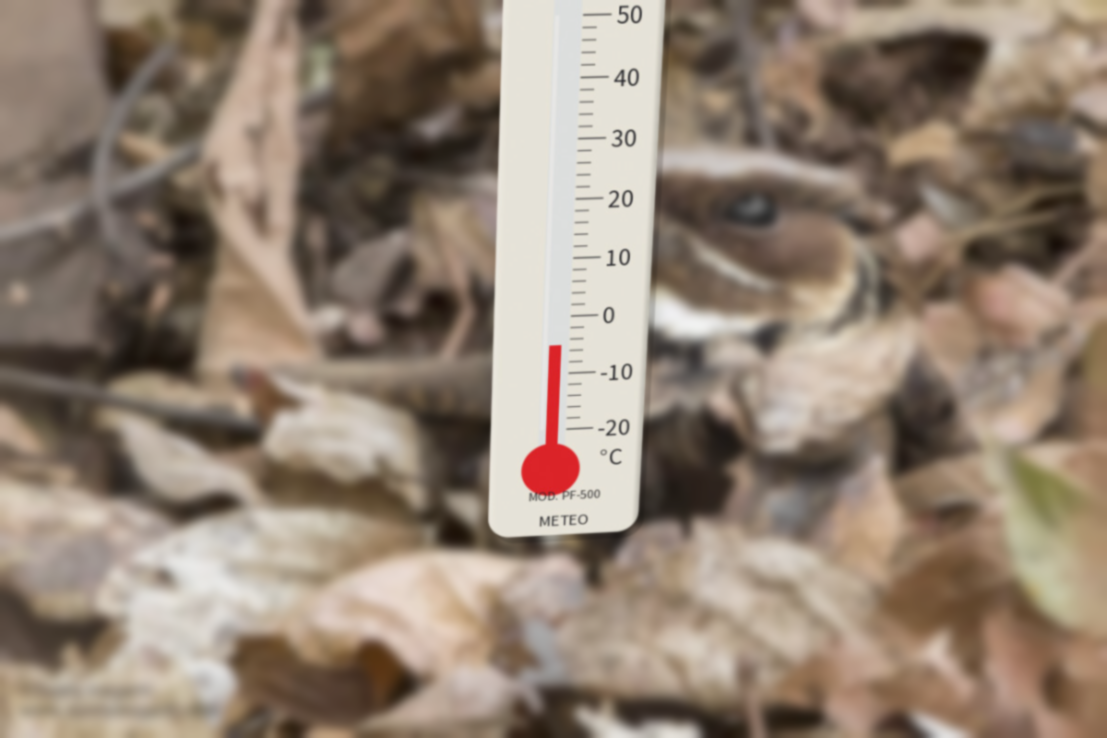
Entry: -5°C
